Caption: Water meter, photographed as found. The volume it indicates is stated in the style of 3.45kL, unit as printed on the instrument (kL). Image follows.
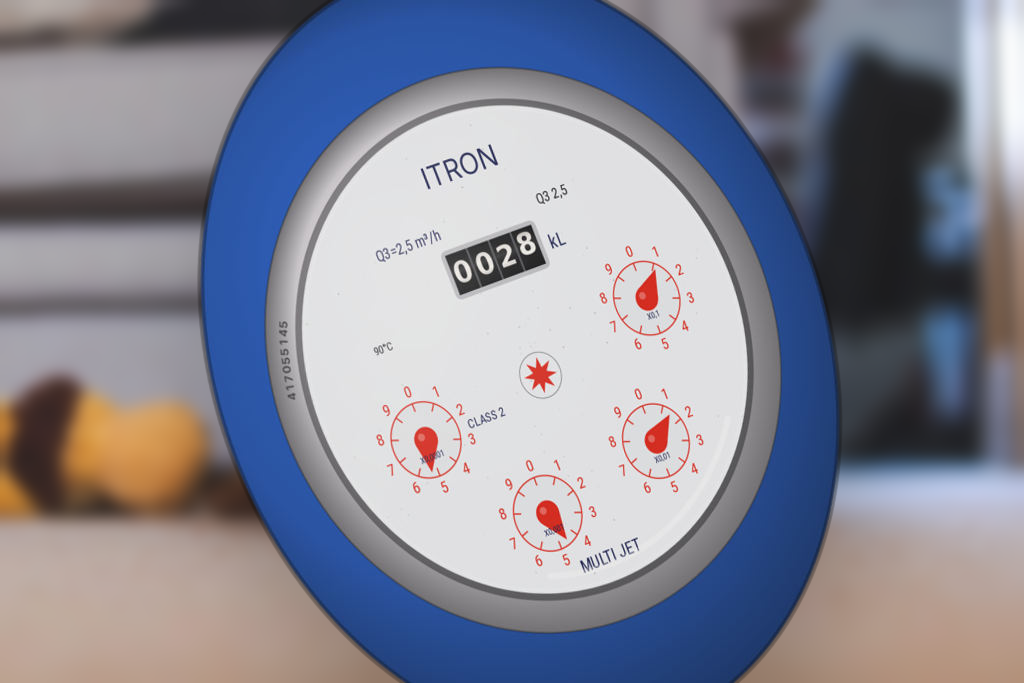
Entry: 28.1145kL
